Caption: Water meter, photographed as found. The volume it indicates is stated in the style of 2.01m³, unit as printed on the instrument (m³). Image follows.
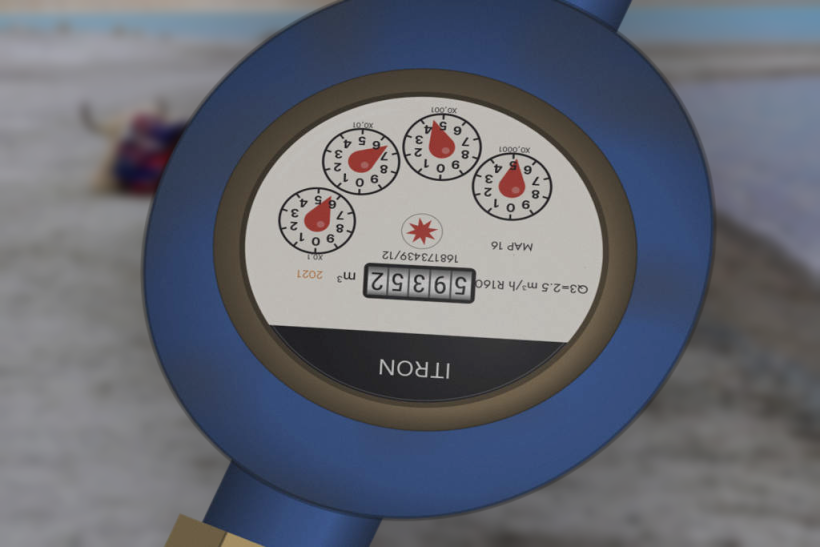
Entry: 59352.5645m³
